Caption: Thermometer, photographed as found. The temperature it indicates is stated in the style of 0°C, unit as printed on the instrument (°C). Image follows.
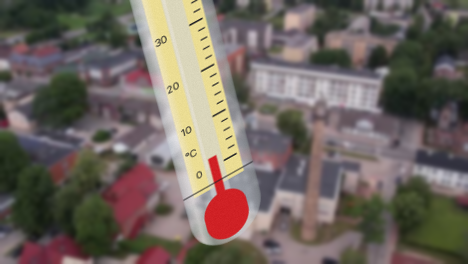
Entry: 2°C
